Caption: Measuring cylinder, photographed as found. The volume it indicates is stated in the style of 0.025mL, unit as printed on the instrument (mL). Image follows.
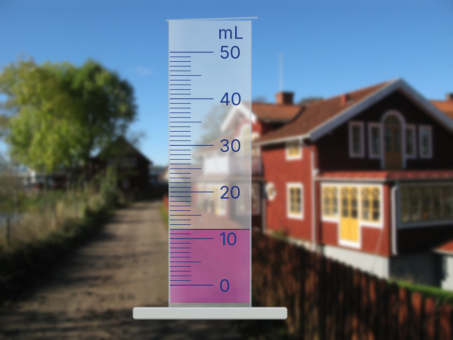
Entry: 12mL
